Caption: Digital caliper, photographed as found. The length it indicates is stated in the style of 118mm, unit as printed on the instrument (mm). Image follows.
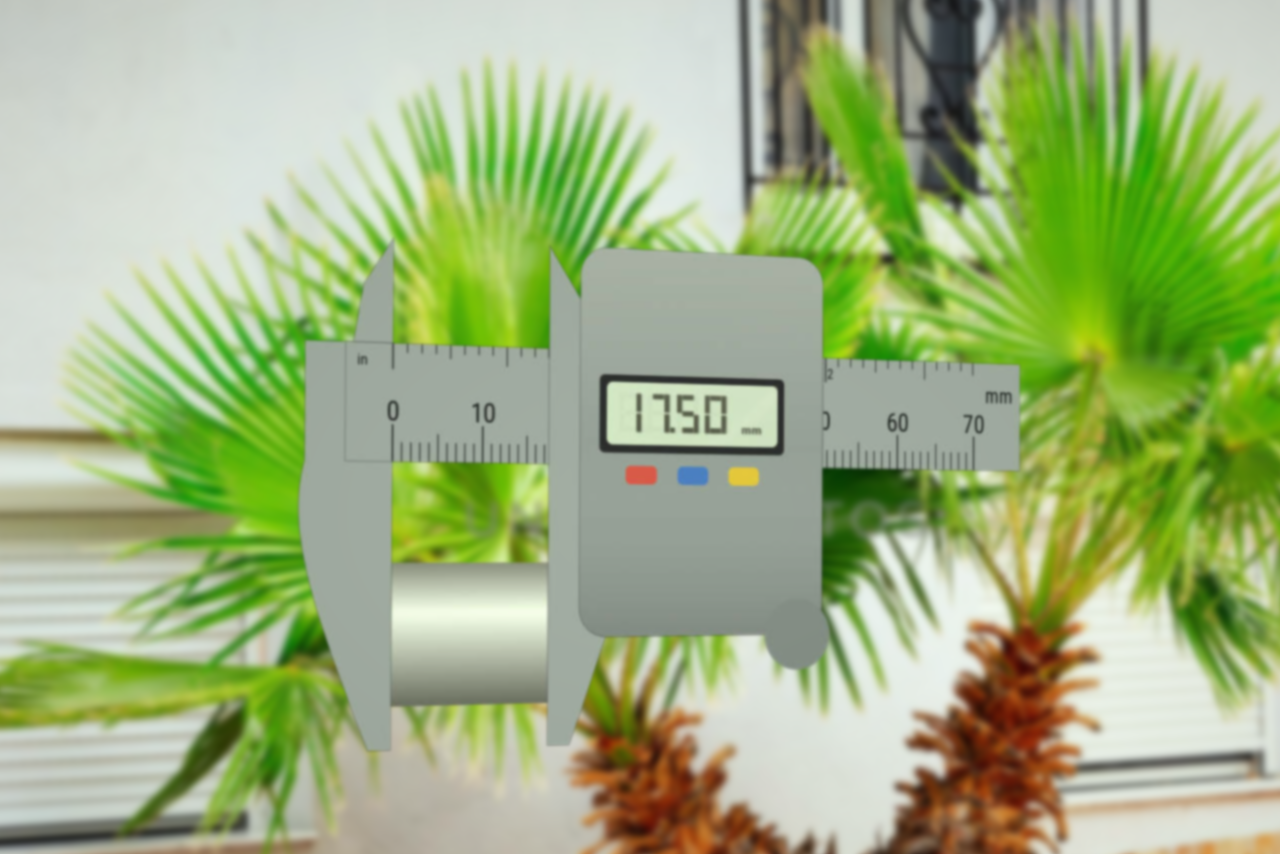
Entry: 17.50mm
